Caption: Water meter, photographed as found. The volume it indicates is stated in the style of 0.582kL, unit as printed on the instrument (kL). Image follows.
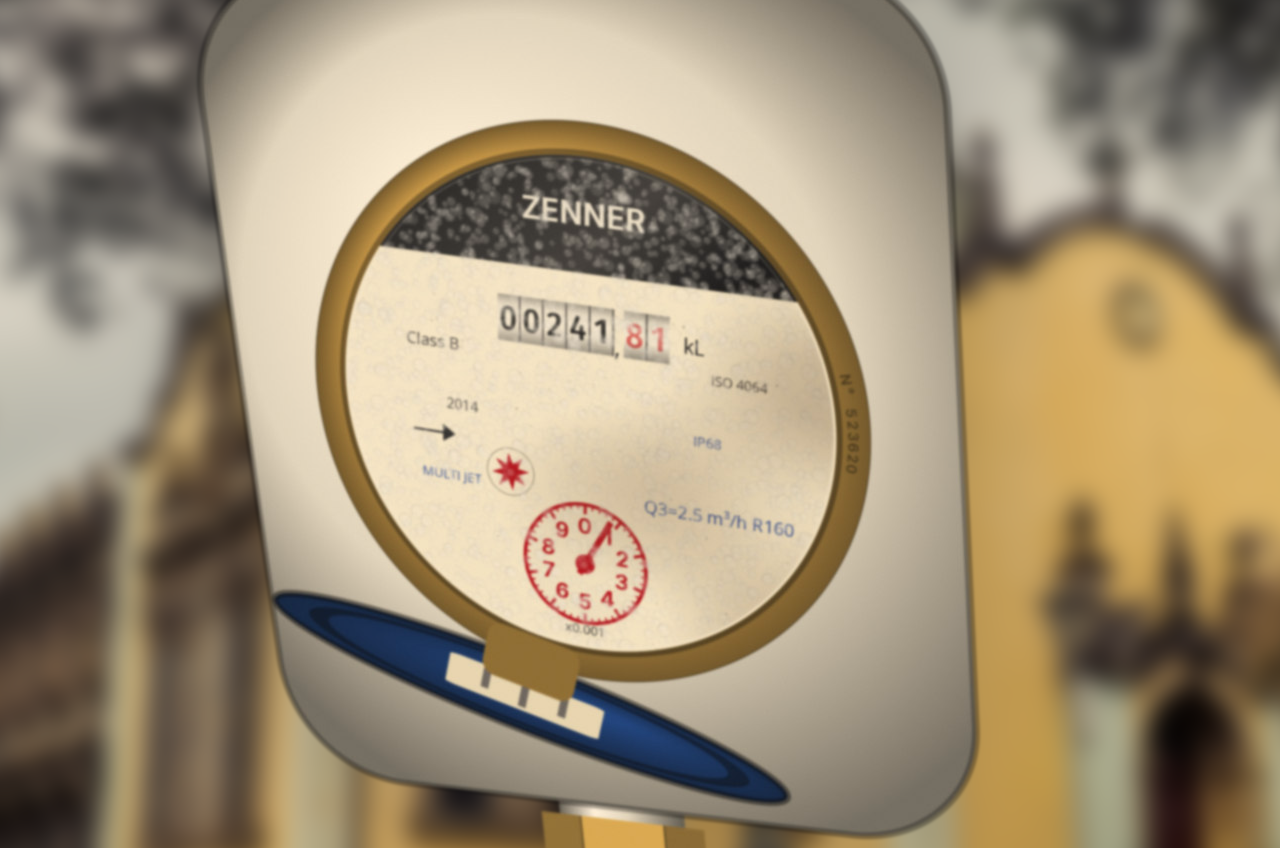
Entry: 241.810kL
